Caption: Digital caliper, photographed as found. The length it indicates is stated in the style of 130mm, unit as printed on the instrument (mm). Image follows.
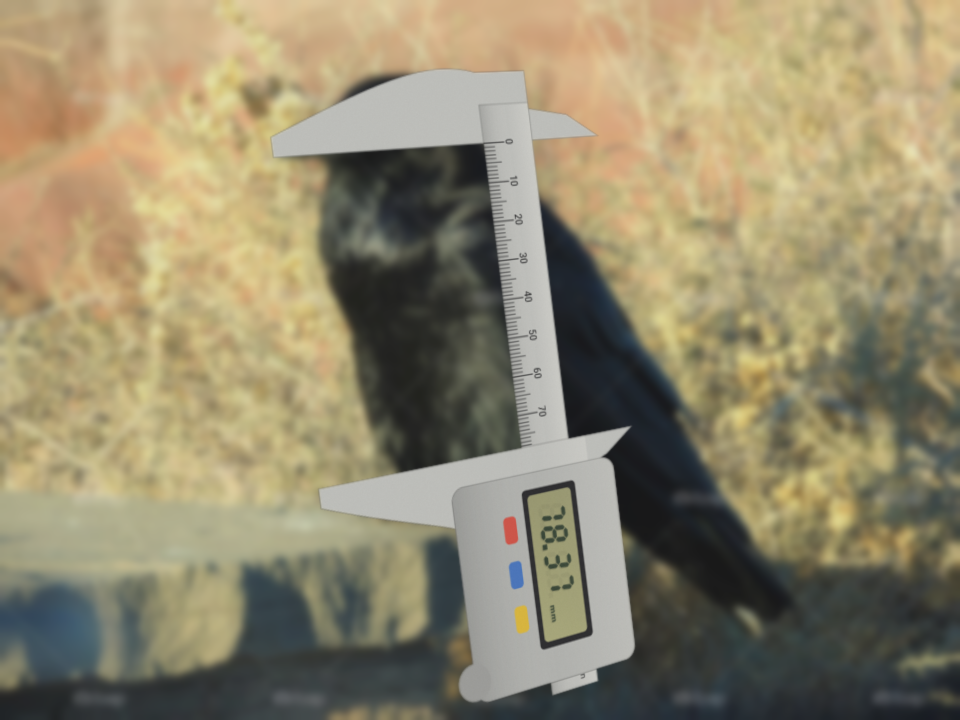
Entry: 78.37mm
